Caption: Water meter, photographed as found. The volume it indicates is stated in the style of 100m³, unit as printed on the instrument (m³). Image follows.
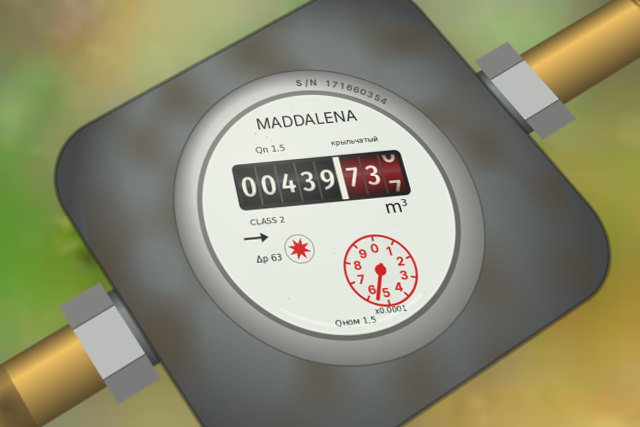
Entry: 439.7365m³
